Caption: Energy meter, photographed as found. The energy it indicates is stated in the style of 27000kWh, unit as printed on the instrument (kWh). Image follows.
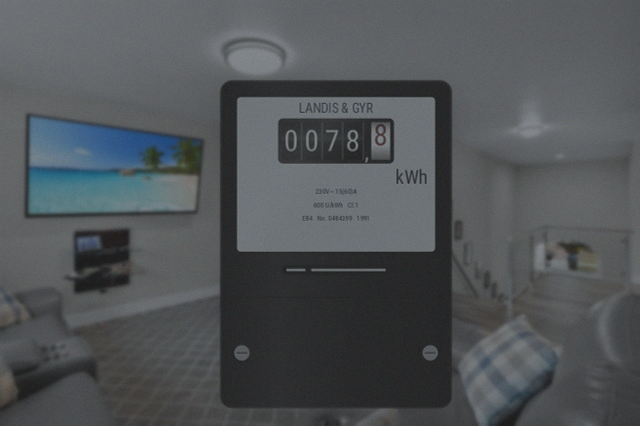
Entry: 78.8kWh
